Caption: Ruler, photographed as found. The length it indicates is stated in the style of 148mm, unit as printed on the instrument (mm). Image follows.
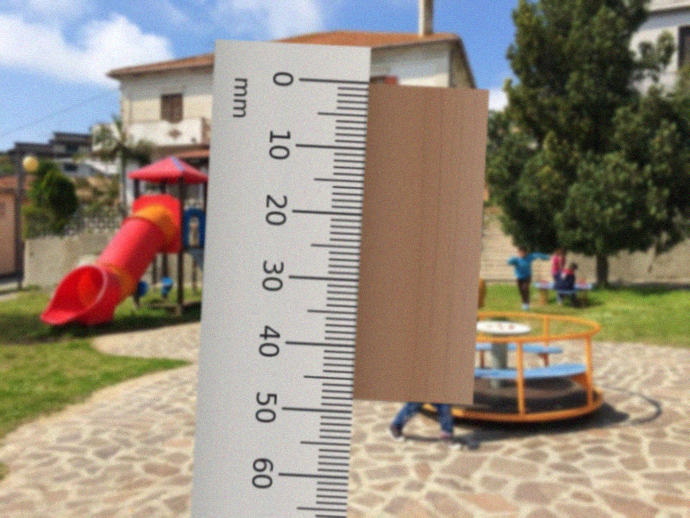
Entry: 48mm
